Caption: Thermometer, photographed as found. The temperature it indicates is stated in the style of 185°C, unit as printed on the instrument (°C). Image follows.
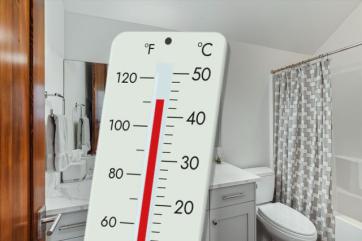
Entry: 44°C
